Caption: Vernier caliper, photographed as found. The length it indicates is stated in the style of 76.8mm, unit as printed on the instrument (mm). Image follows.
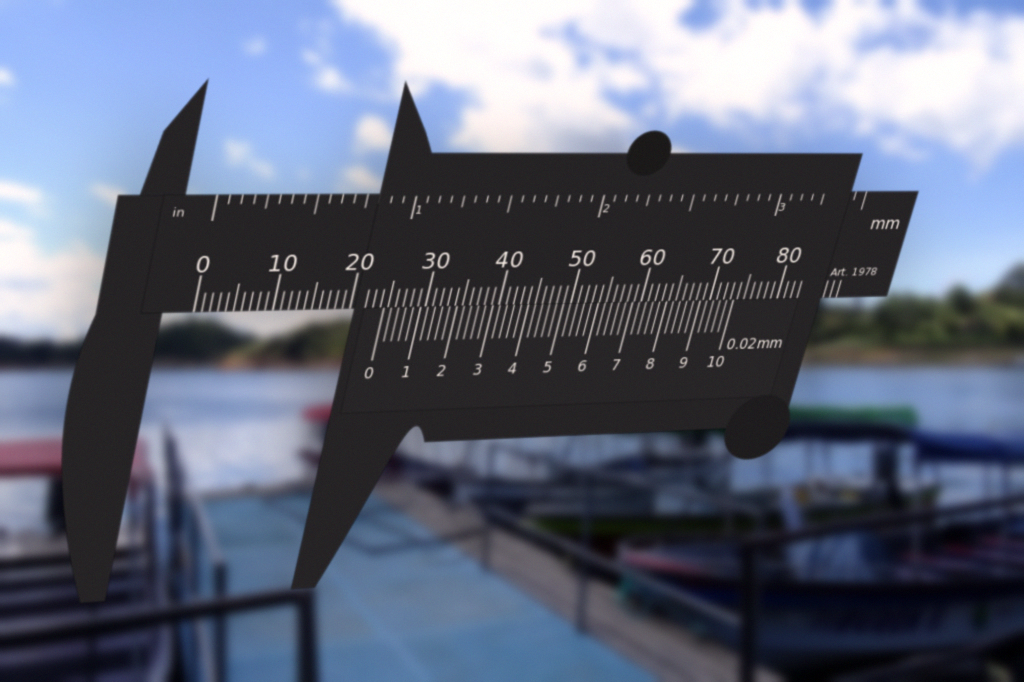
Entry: 24.5mm
